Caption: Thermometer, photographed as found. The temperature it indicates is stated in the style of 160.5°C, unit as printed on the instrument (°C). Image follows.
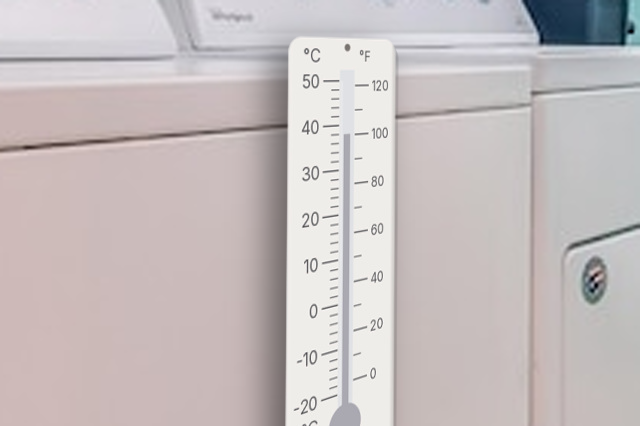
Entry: 38°C
